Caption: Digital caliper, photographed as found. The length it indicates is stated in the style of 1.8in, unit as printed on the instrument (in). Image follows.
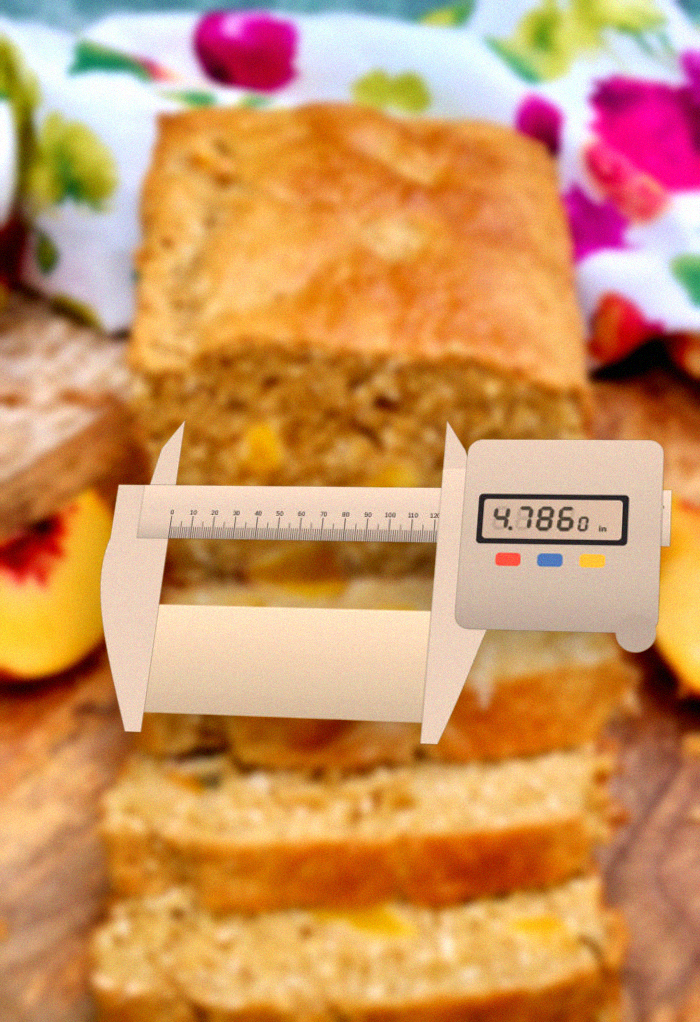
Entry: 4.7860in
